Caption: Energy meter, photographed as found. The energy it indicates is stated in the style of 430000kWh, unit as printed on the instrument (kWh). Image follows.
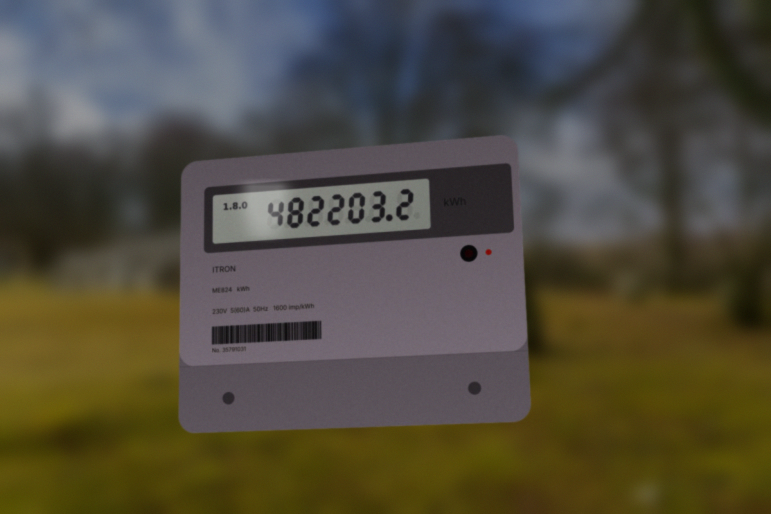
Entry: 482203.2kWh
